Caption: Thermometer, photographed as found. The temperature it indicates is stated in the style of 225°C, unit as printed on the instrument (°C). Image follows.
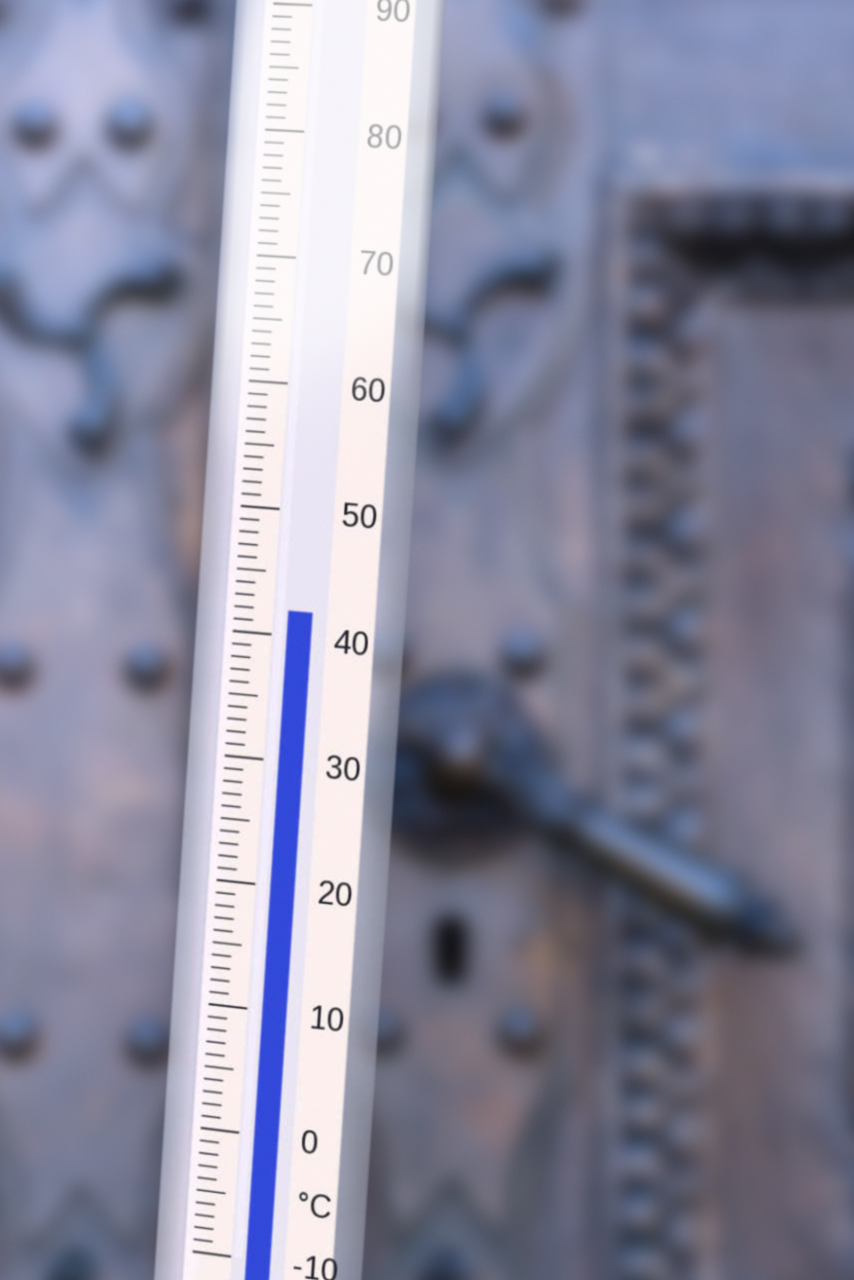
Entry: 42°C
